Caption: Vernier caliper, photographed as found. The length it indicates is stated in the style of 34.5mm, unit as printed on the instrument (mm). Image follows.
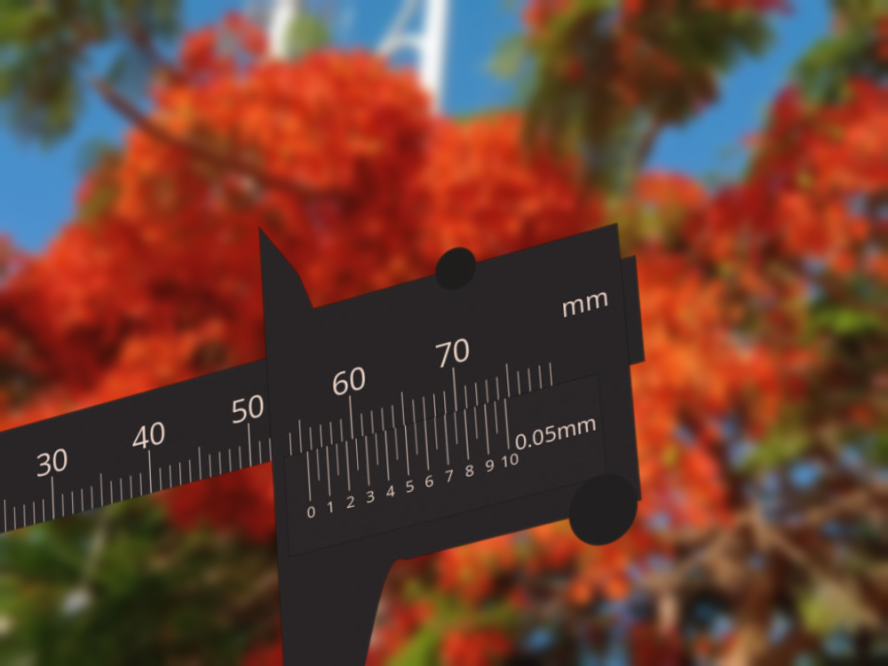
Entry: 55.6mm
